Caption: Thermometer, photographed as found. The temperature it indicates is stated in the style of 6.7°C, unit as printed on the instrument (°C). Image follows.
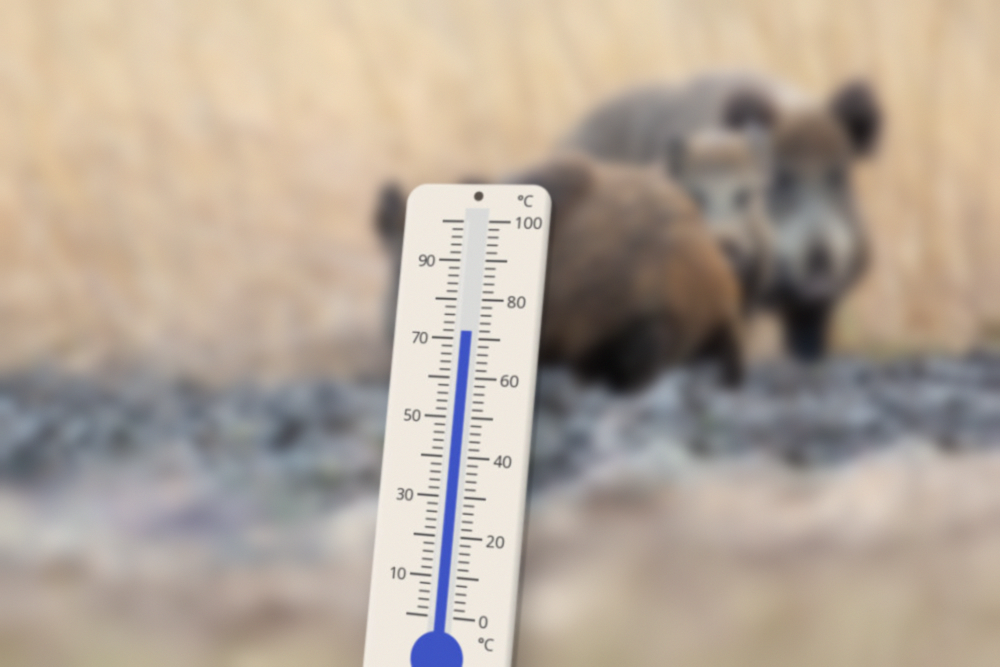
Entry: 72°C
